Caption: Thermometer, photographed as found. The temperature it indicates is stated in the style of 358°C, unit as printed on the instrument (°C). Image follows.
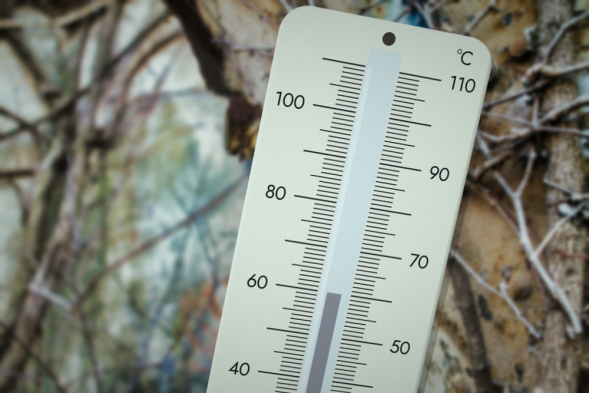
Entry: 60°C
